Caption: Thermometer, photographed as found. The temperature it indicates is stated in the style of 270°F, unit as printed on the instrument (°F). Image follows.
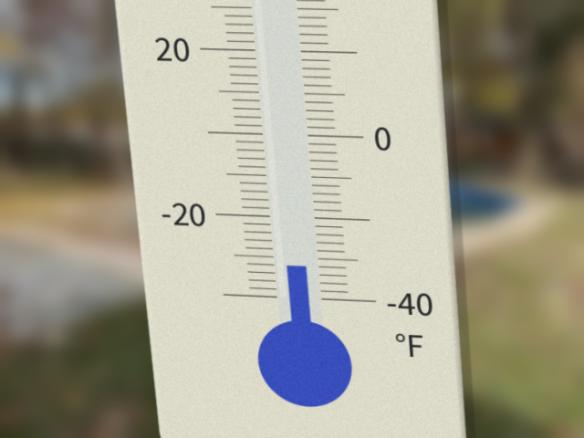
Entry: -32°F
